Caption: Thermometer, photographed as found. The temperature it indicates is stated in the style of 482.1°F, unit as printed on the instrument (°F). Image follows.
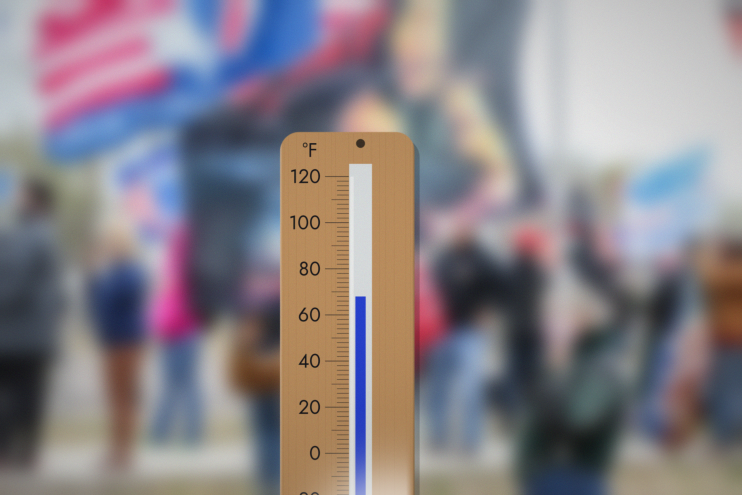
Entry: 68°F
